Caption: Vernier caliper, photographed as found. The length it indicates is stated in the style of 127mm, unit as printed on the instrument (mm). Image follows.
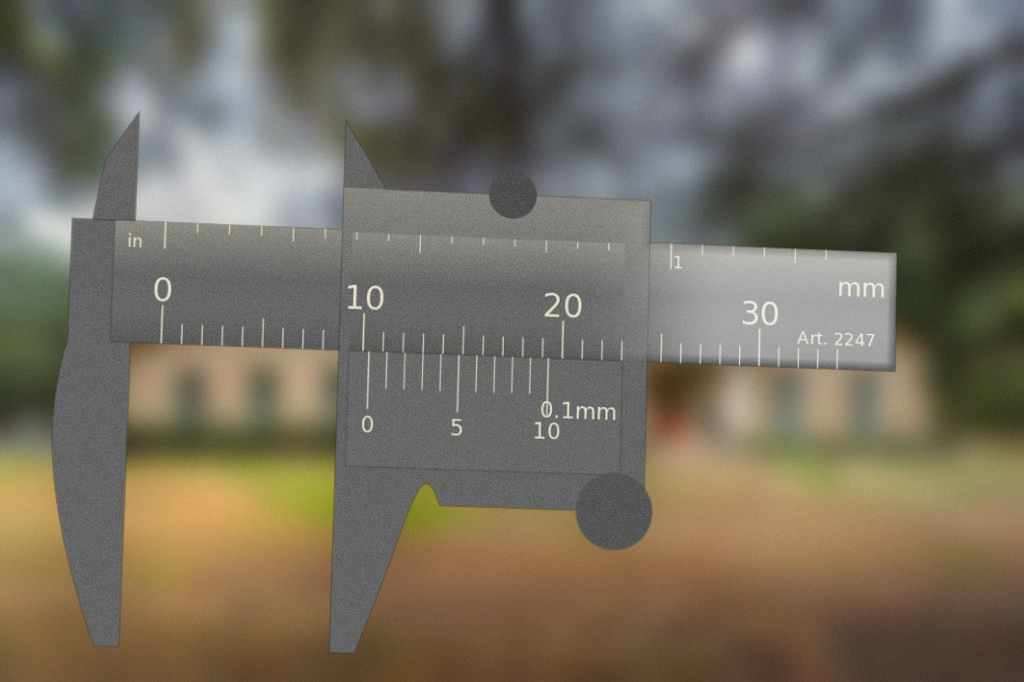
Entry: 10.3mm
